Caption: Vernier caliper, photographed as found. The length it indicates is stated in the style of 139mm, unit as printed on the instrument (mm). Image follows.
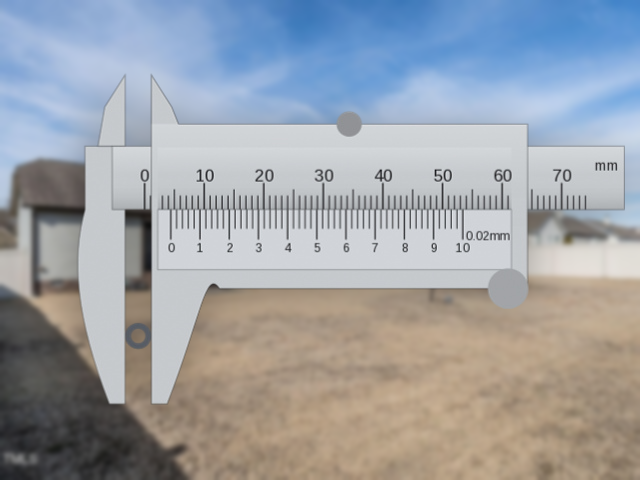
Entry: 4.4mm
